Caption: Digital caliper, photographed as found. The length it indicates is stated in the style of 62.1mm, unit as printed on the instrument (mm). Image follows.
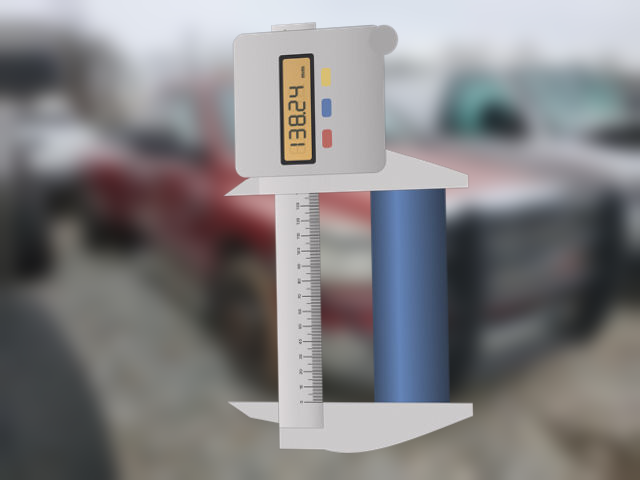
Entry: 138.24mm
